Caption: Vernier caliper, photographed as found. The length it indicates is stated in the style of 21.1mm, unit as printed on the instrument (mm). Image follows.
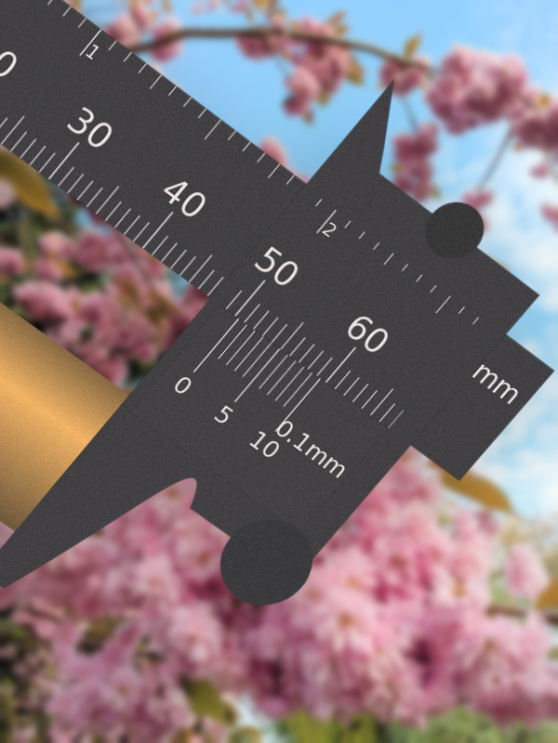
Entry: 50.4mm
